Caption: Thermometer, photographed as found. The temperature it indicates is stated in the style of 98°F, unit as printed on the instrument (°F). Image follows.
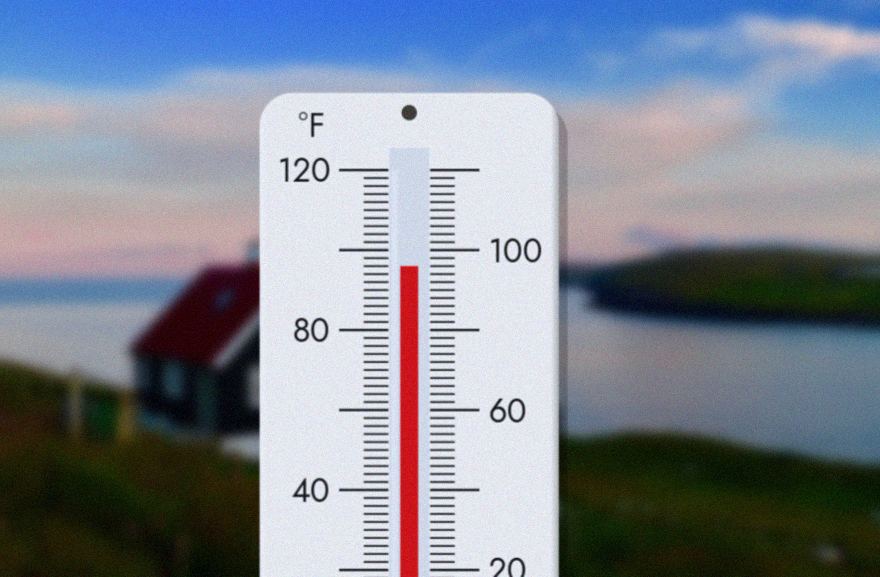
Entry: 96°F
